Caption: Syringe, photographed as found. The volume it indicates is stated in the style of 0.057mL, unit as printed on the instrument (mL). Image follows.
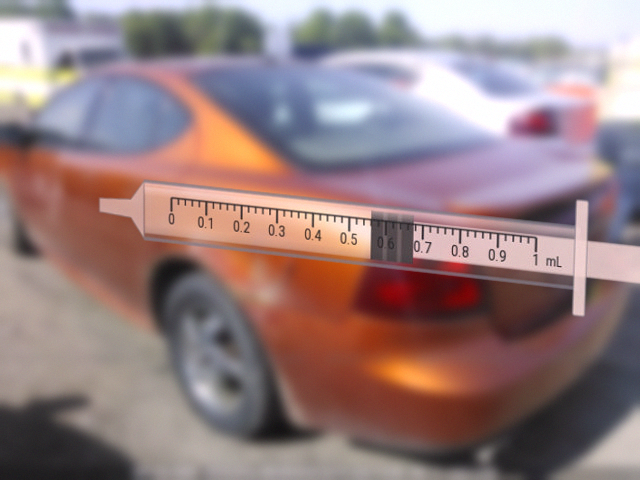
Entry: 0.56mL
